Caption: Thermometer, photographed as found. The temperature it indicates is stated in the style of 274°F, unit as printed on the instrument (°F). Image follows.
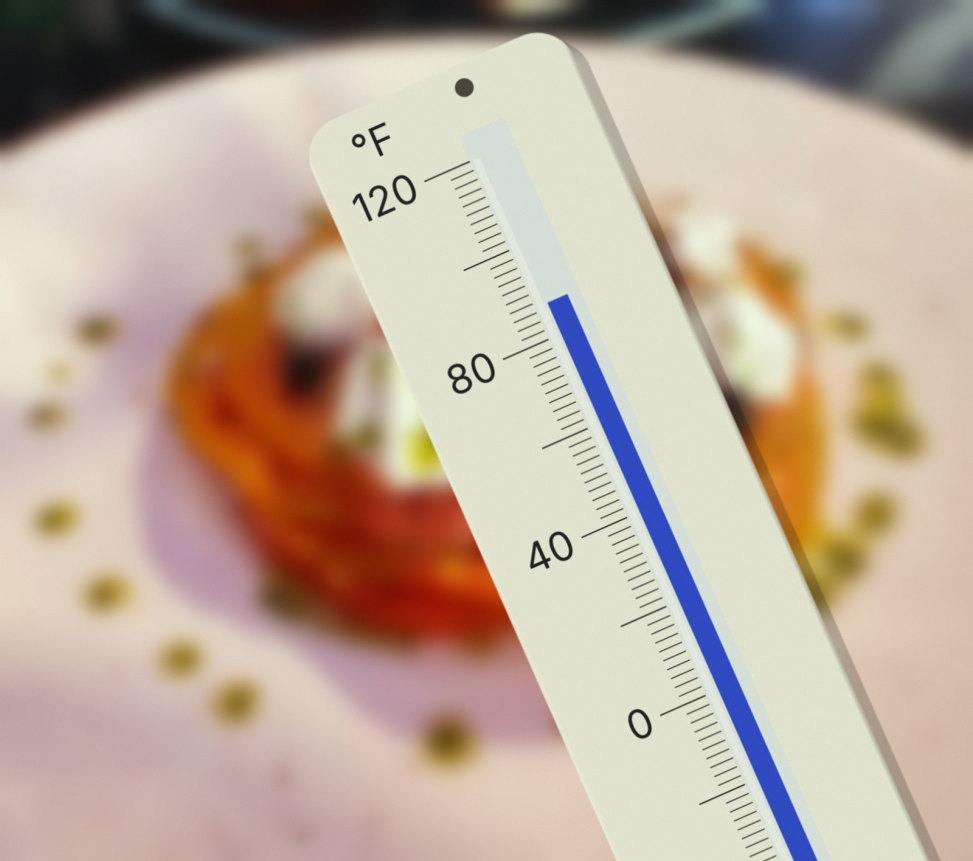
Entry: 87°F
